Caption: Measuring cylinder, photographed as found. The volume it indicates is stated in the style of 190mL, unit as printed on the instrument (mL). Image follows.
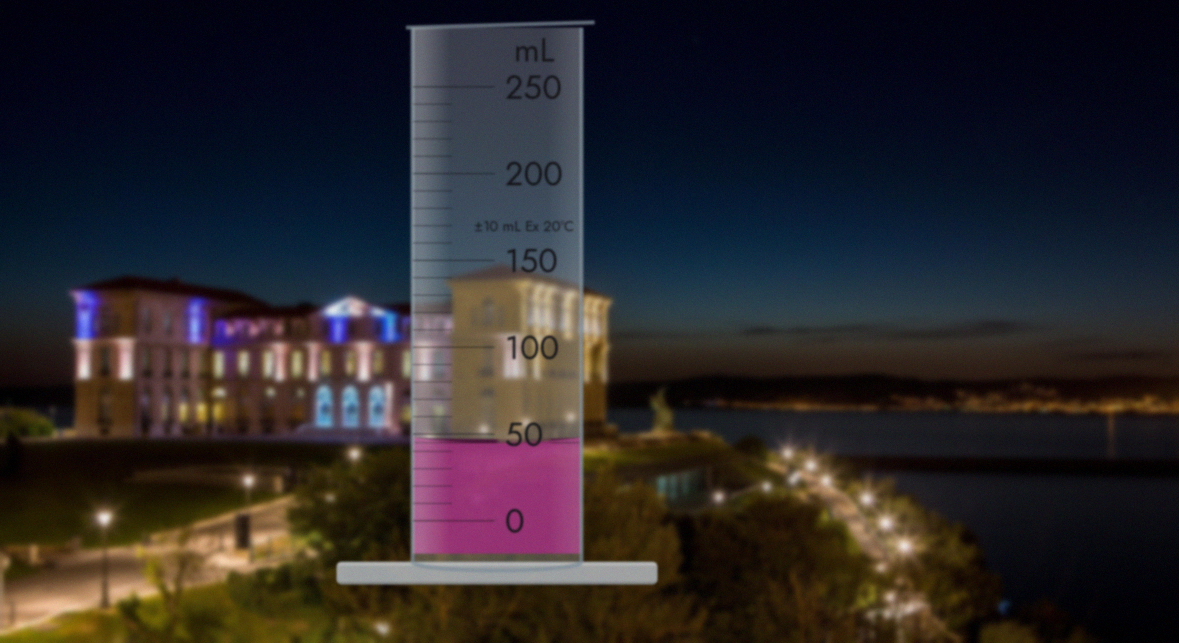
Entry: 45mL
